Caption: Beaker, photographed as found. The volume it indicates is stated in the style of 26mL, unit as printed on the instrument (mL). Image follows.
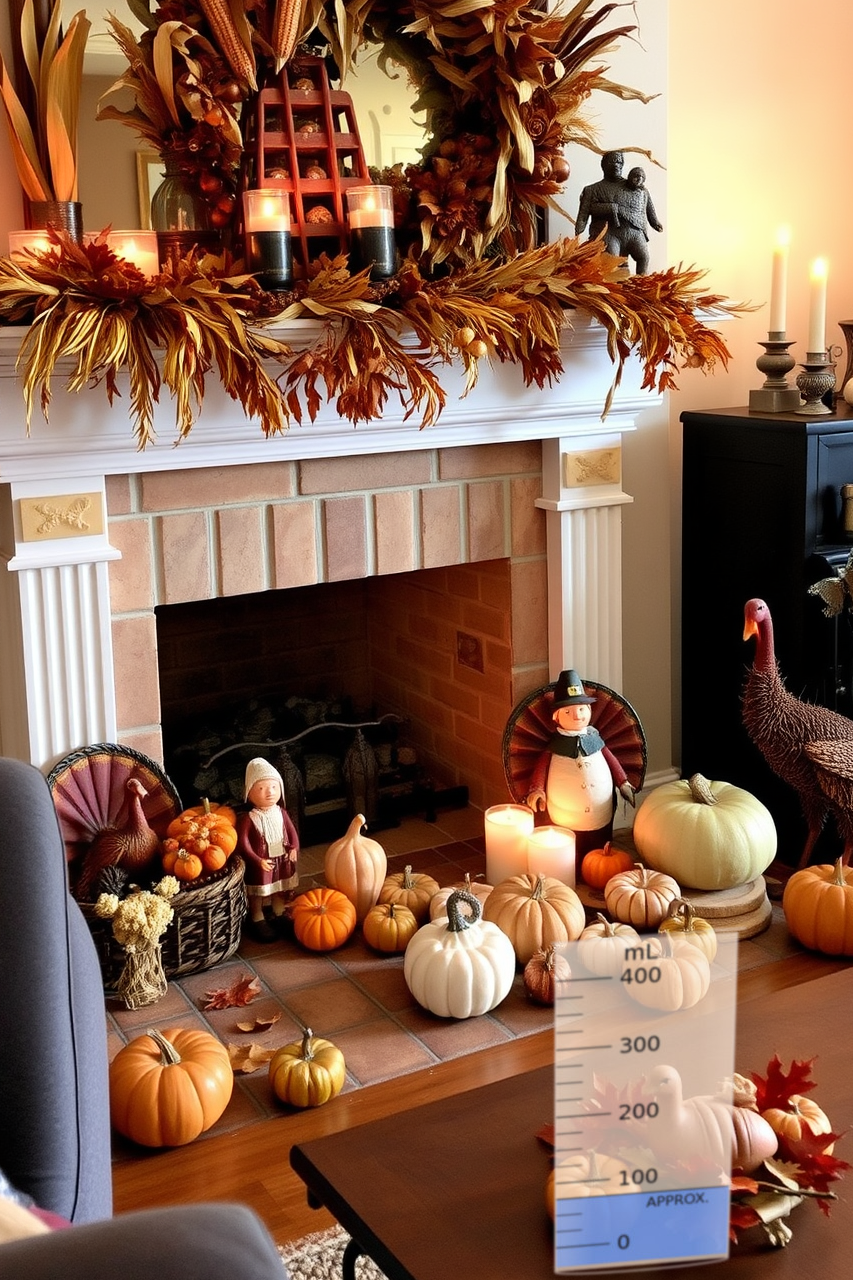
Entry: 75mL
